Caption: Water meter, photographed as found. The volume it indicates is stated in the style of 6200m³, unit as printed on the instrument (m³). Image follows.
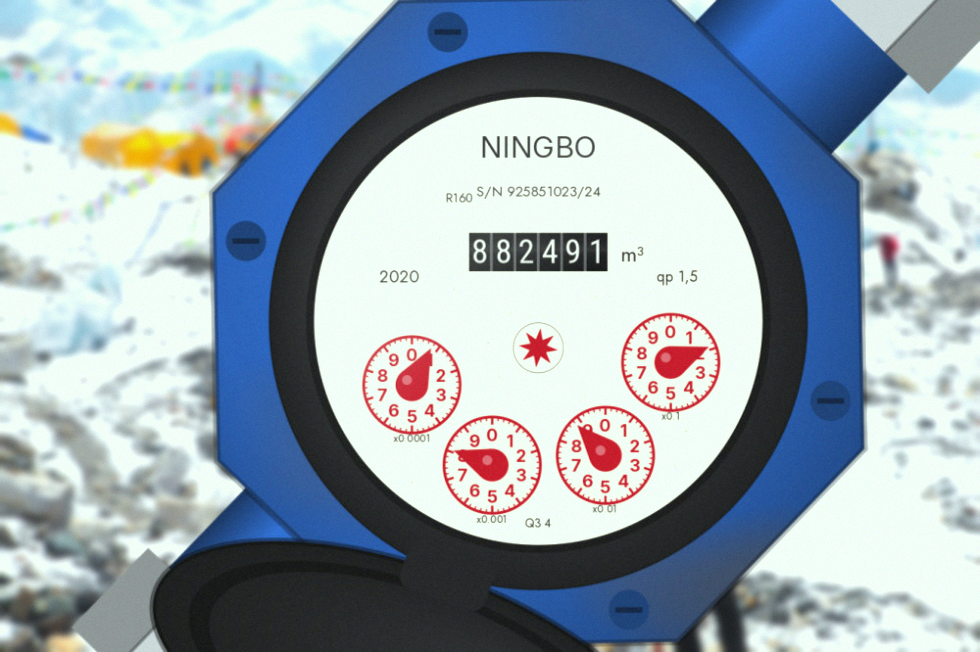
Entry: 882491.1880m³
